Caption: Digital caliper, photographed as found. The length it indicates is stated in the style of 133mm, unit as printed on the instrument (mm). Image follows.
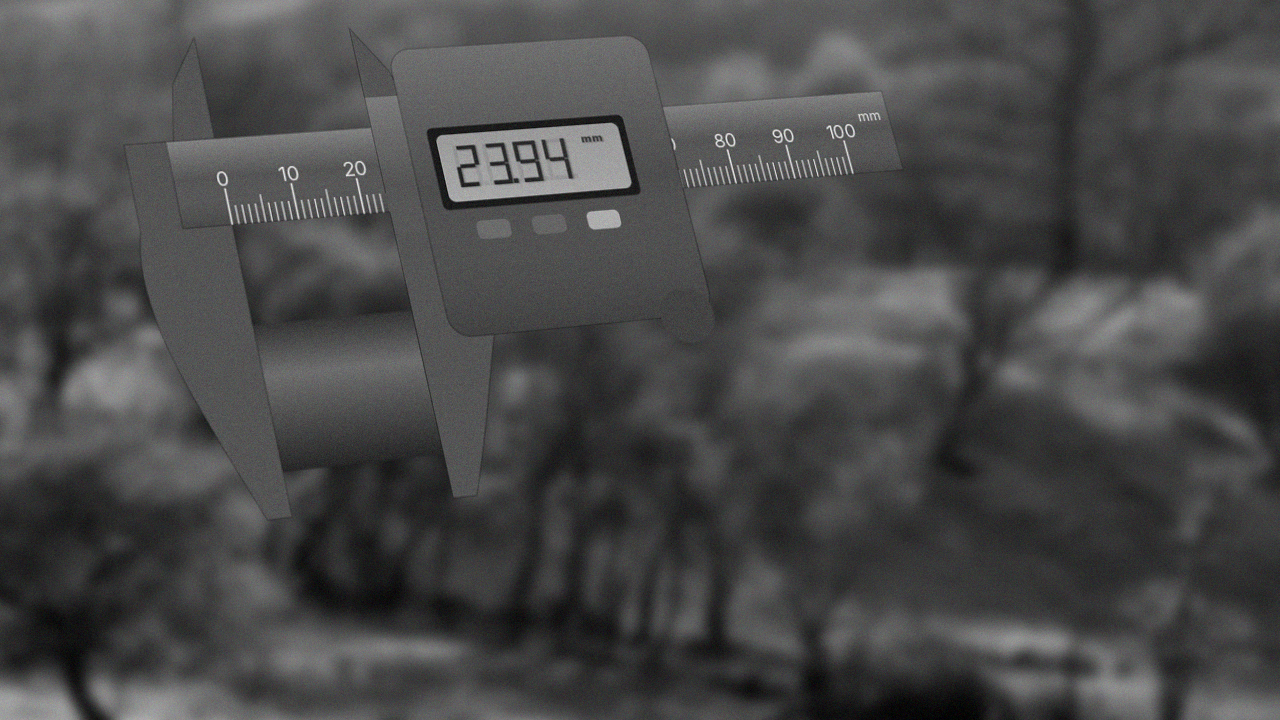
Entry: 23.94mm
